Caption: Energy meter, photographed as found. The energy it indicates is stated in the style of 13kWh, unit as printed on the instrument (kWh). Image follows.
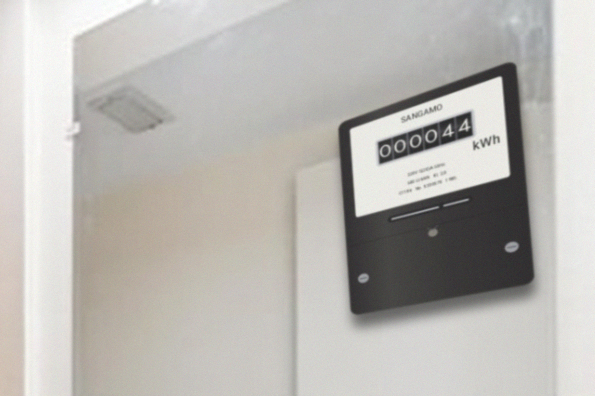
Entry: 44kWh
